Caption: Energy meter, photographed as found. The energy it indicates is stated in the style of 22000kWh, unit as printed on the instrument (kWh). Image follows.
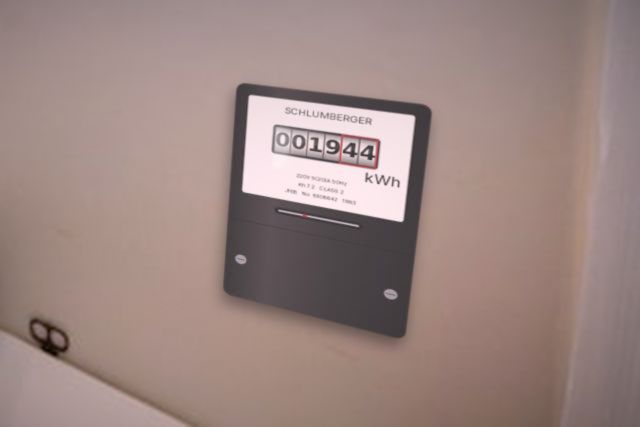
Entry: 19.44kWh
